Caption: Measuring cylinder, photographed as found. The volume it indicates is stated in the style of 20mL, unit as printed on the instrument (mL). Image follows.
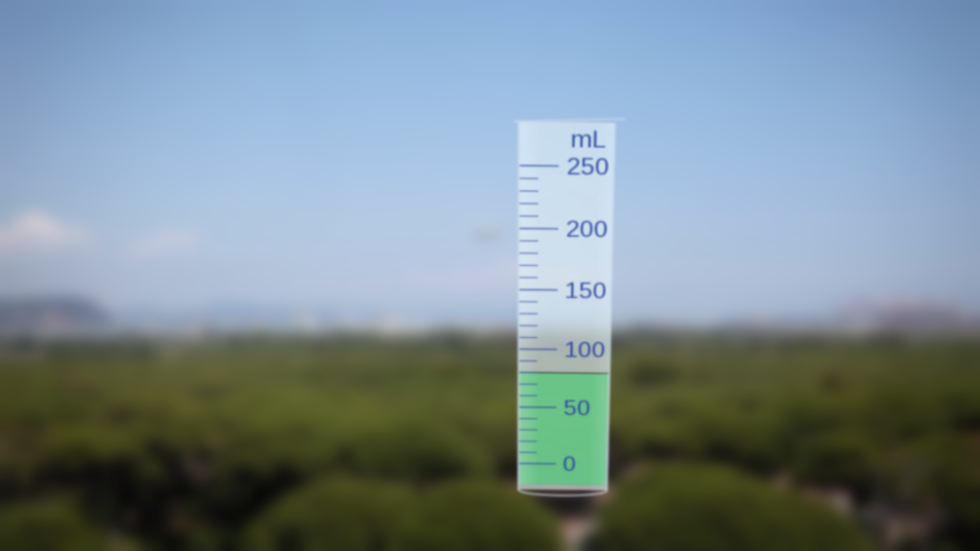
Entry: 80mL
